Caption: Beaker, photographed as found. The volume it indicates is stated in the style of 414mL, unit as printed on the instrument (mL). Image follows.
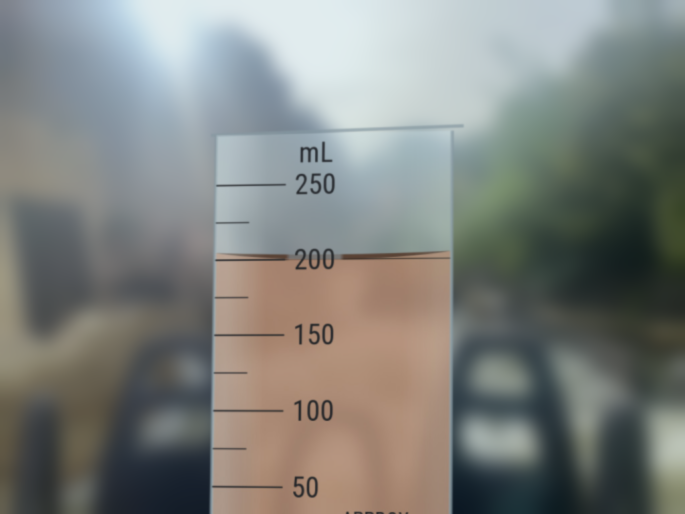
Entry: 200mL
